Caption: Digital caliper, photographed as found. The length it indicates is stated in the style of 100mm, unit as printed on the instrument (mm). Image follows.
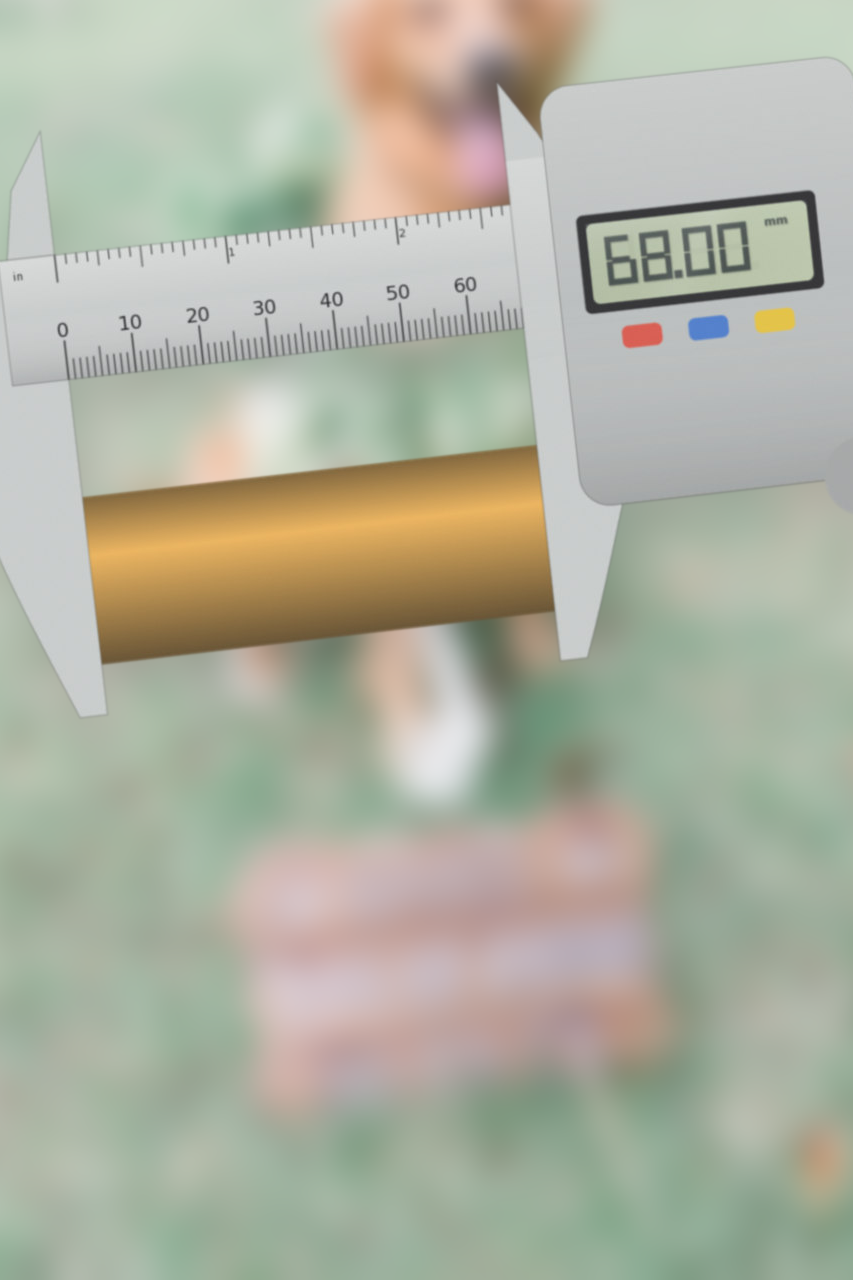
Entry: 68.00mm
